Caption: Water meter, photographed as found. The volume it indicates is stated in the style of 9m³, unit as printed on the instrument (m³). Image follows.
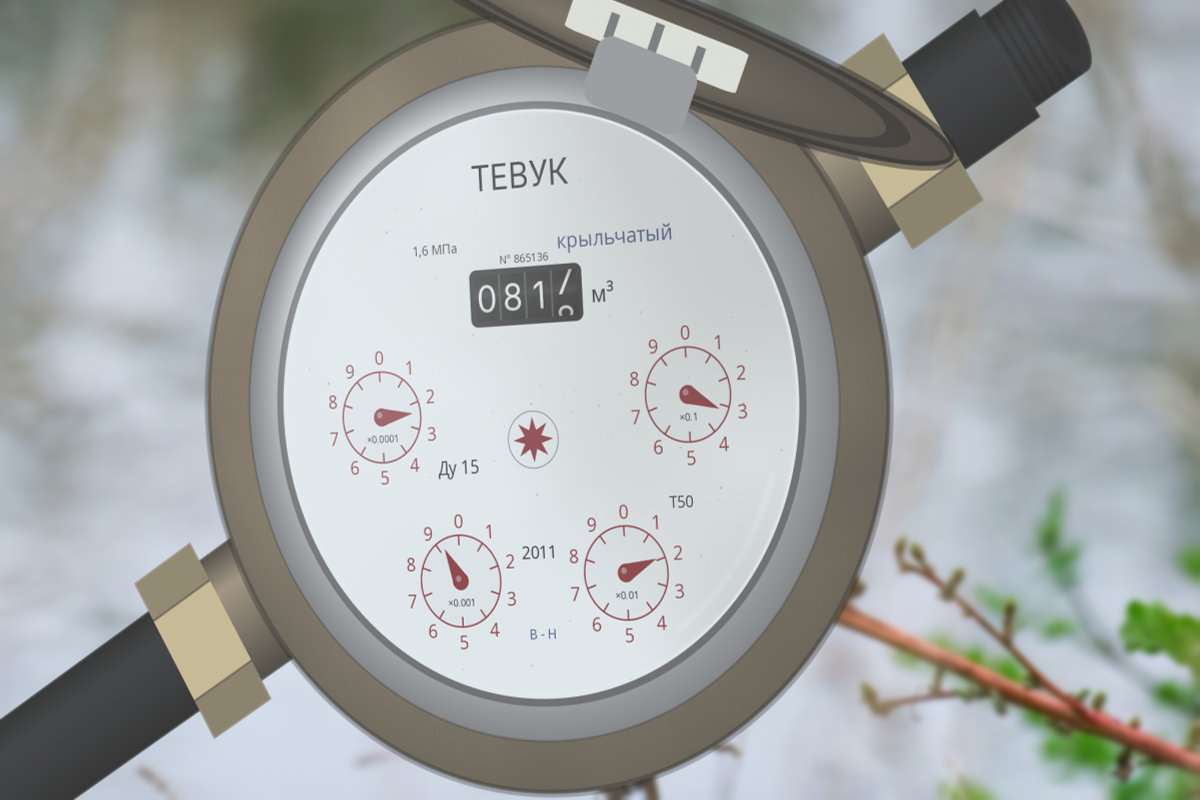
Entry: 817.3192m³
